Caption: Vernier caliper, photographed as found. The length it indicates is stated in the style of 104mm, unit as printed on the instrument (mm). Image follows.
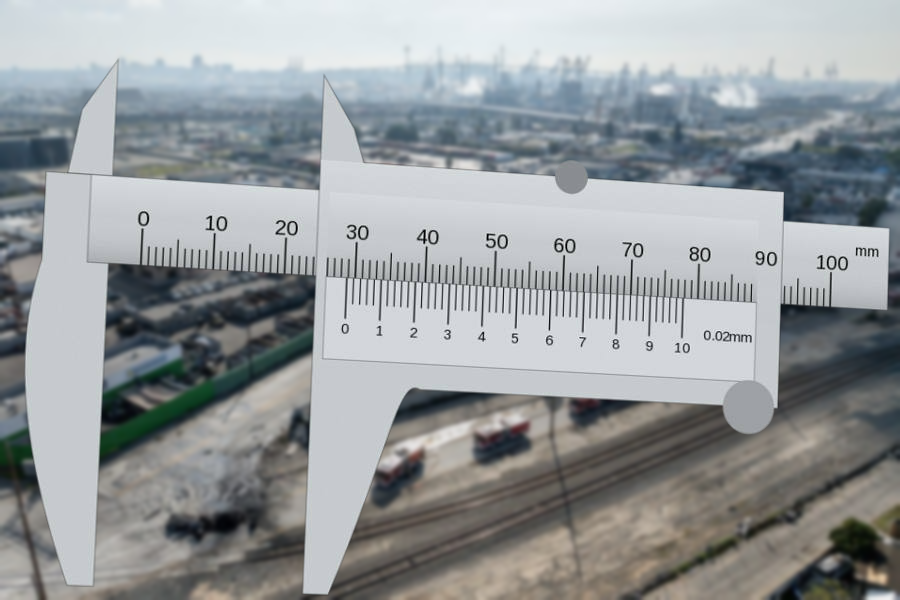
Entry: 28.8mm
